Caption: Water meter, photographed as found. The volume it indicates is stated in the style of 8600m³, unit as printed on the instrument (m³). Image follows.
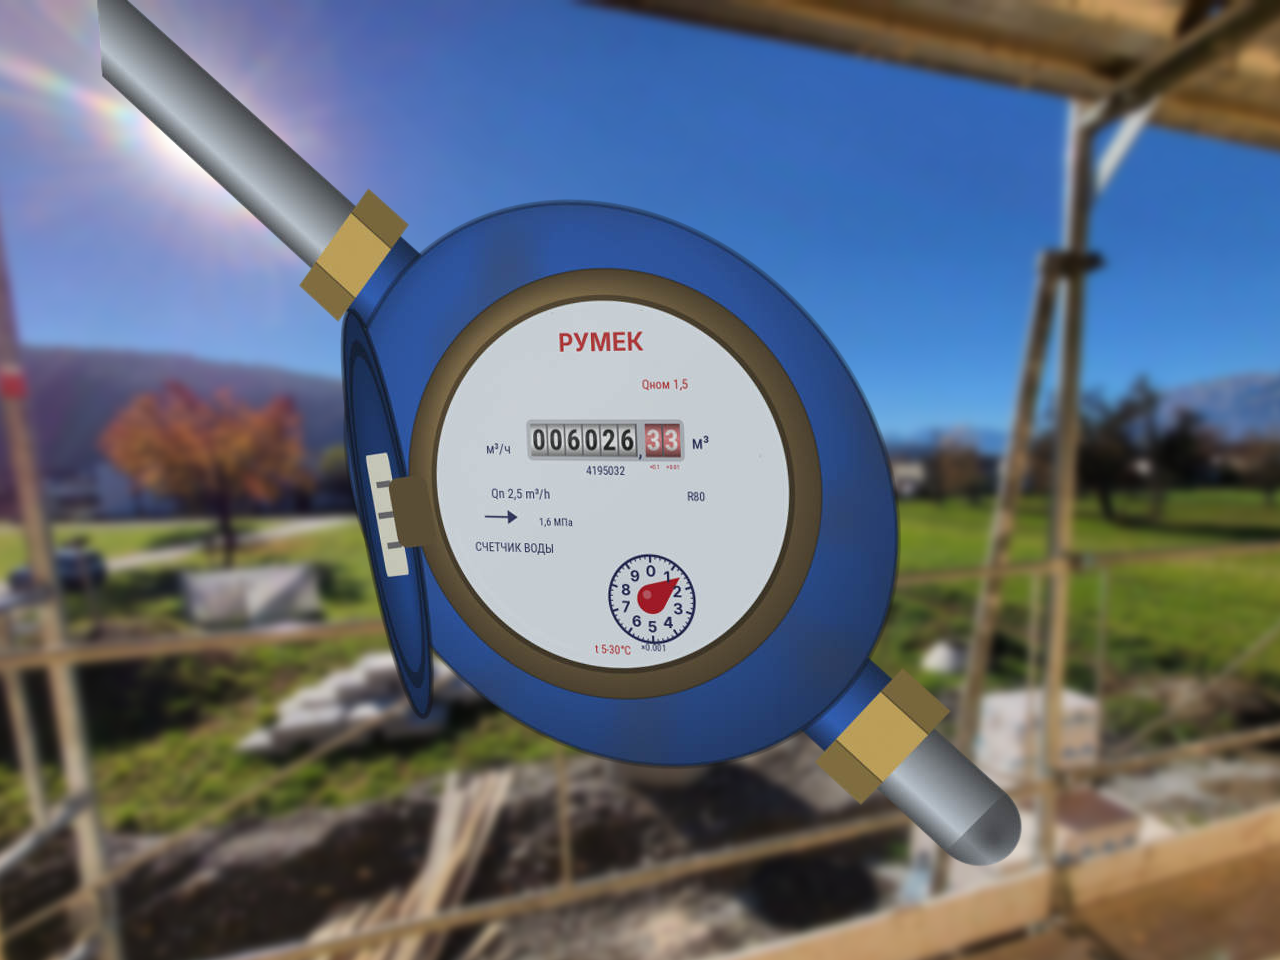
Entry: 6026.331m³
